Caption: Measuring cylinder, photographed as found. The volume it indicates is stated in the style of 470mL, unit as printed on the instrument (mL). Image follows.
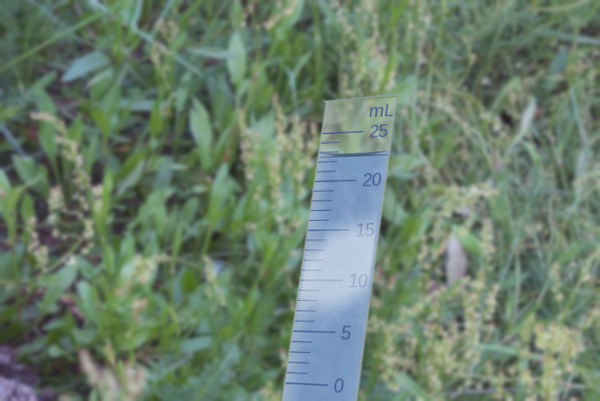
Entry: 22.5mL
